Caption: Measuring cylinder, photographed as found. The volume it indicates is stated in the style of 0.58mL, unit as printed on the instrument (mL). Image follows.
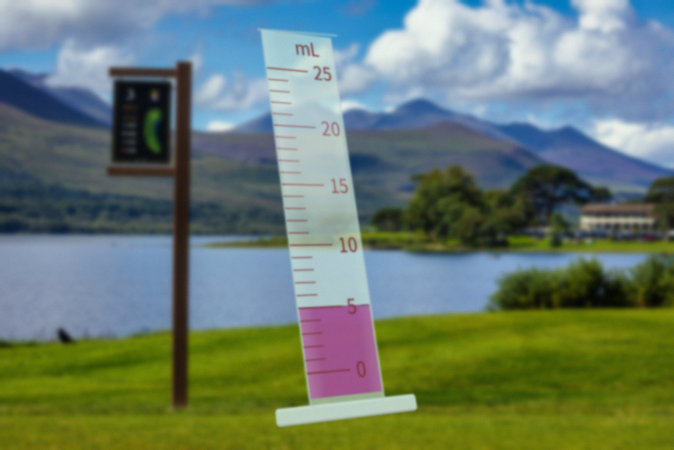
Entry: 5mL
